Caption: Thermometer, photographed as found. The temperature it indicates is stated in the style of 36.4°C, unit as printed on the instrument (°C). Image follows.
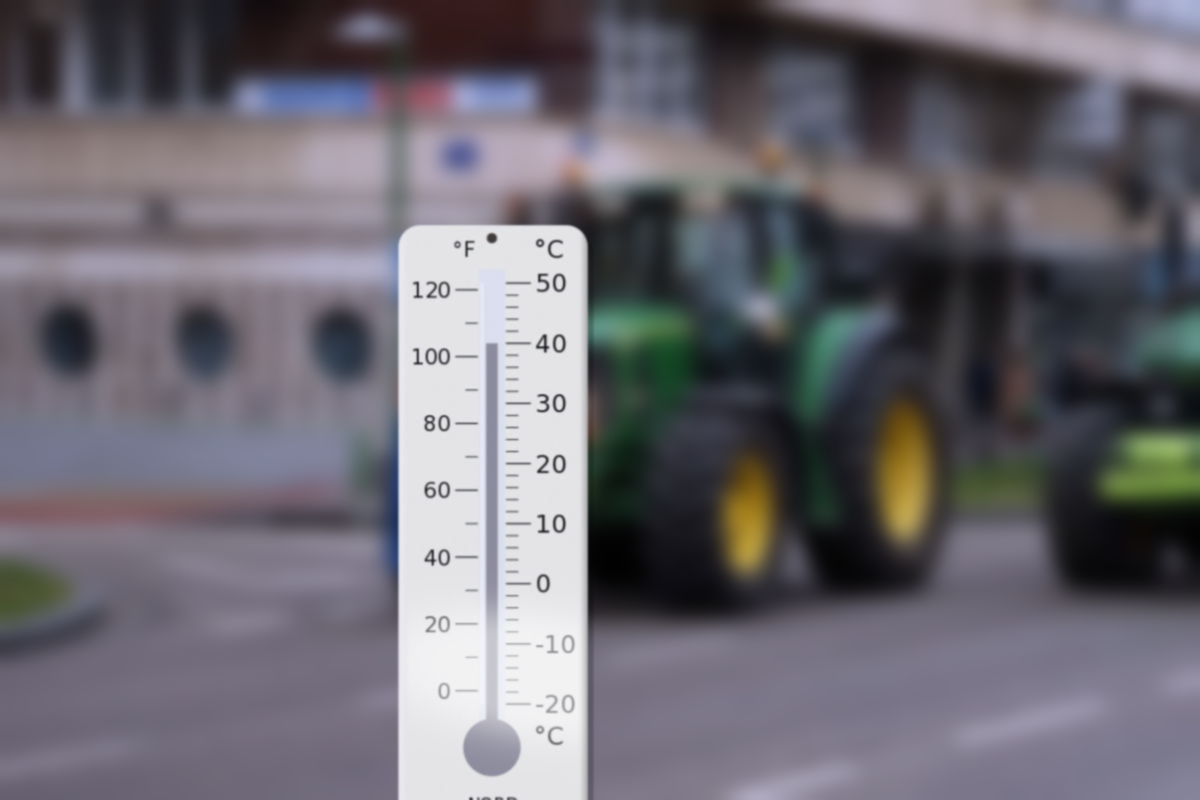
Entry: 40°C
